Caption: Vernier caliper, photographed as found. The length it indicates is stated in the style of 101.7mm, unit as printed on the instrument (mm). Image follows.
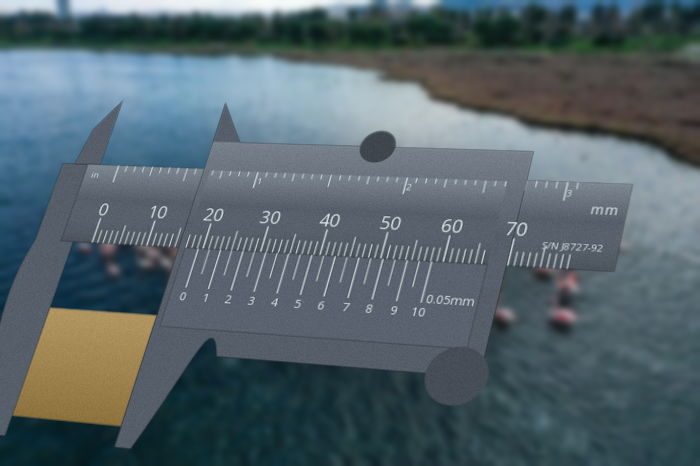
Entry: 19.2mm
